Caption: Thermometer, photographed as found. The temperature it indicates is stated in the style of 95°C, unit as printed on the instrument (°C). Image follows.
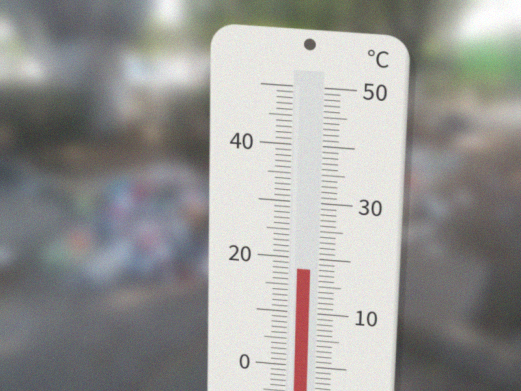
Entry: 18°C
